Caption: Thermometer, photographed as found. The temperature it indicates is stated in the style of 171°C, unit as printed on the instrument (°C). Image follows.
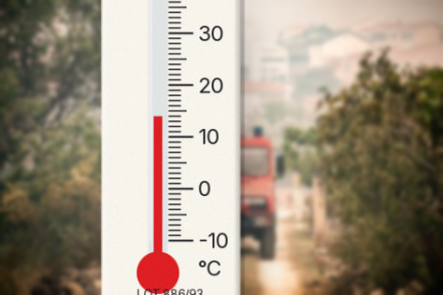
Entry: 14°C
